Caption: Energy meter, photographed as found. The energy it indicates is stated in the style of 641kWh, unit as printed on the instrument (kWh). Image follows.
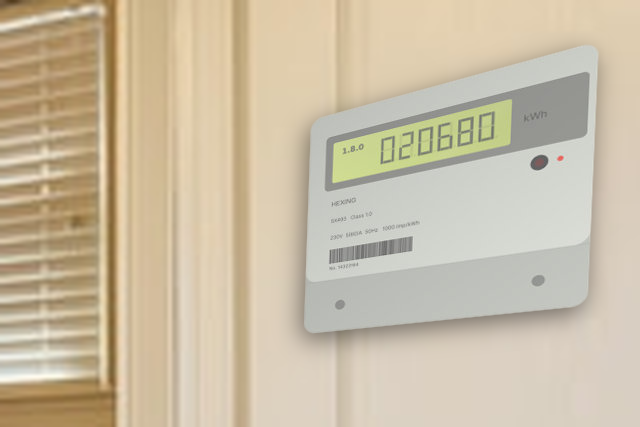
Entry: 20680kWh
